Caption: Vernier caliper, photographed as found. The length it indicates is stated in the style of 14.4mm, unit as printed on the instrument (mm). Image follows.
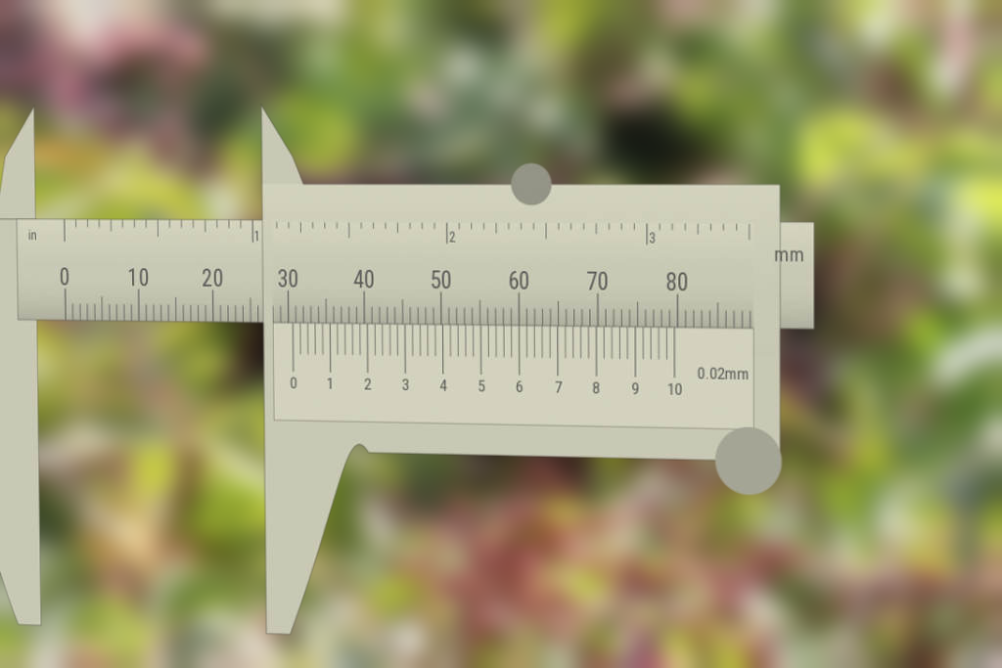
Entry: 30.6mm
